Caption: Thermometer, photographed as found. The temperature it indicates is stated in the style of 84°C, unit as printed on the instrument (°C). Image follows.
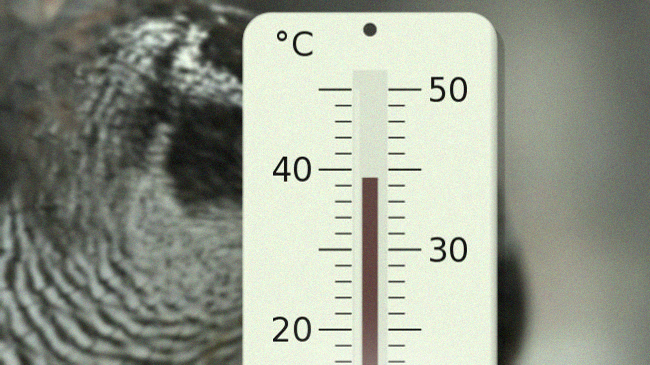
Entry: 39°C
